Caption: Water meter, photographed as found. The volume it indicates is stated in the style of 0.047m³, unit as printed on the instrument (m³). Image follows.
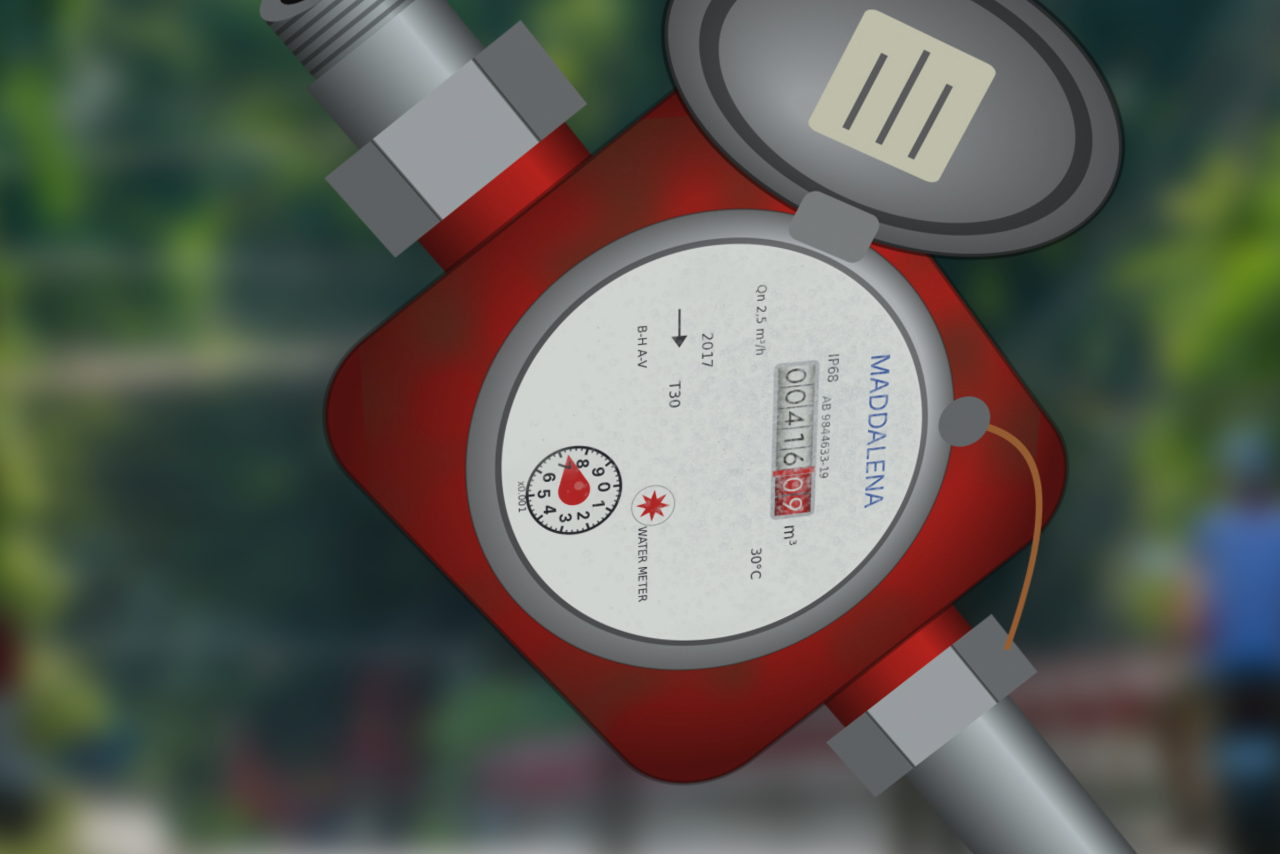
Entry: 416.097m³
